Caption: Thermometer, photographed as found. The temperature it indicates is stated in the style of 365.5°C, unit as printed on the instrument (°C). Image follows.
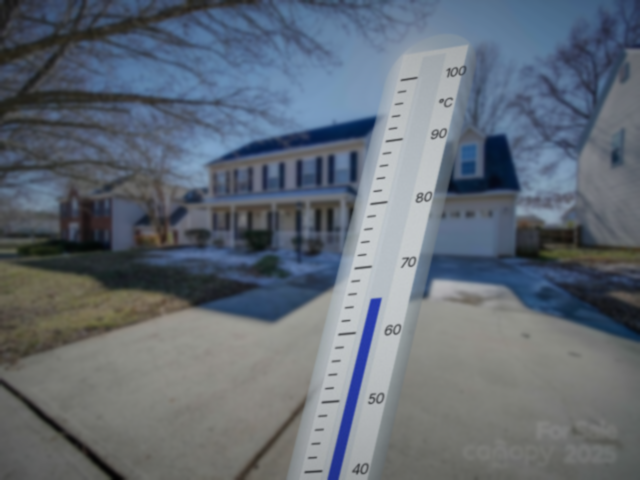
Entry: 65°C
